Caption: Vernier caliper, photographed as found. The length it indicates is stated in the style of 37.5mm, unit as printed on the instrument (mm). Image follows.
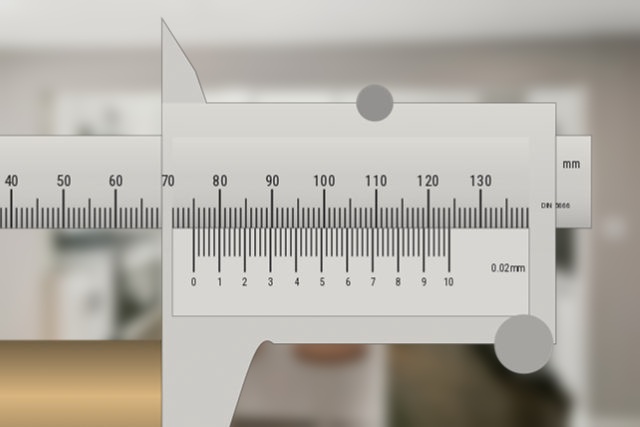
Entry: 75.0mm
